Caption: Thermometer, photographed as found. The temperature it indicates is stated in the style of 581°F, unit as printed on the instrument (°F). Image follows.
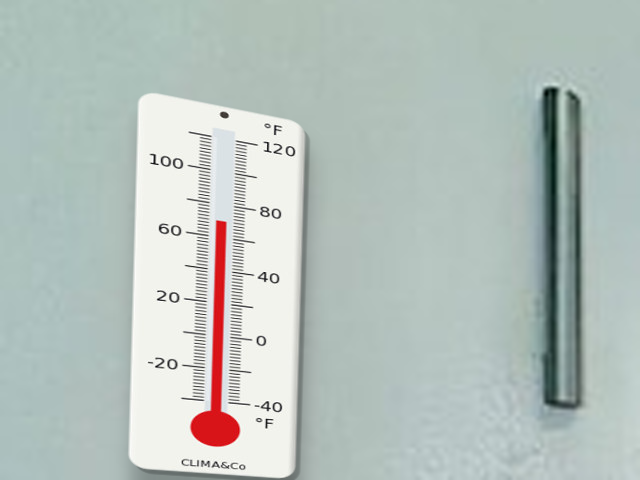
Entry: 70°F
